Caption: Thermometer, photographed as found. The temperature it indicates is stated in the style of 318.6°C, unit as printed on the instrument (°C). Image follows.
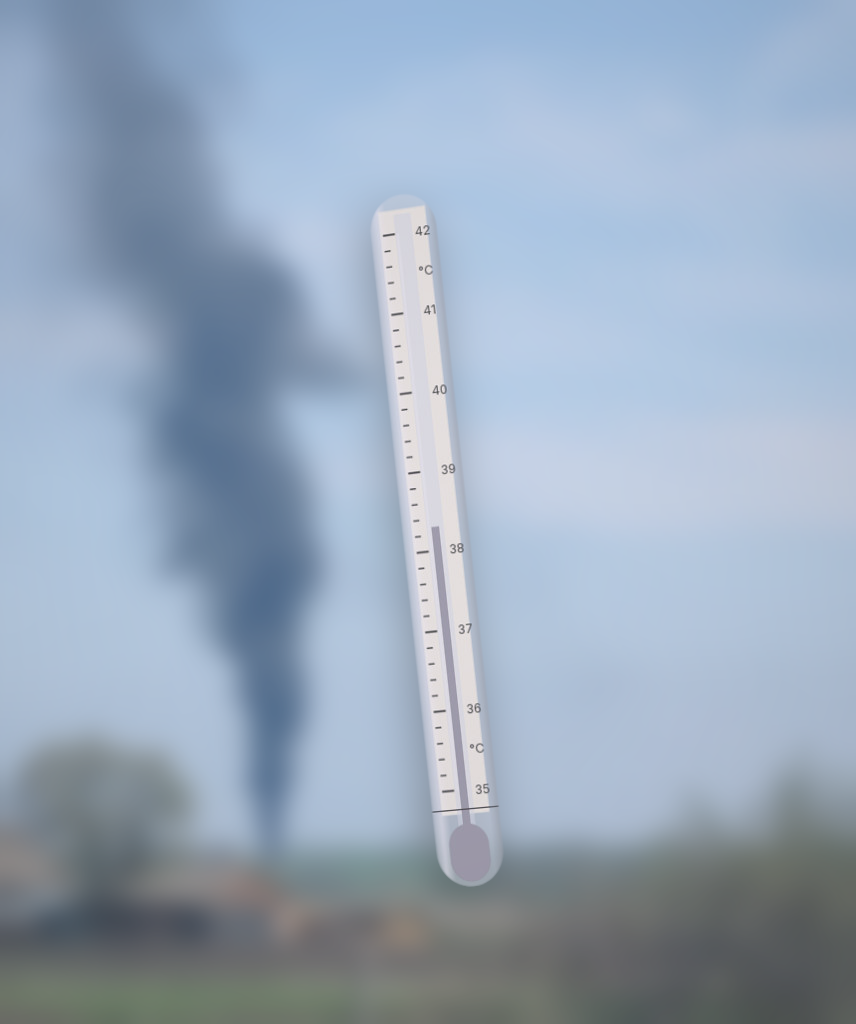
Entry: 38.3°C
